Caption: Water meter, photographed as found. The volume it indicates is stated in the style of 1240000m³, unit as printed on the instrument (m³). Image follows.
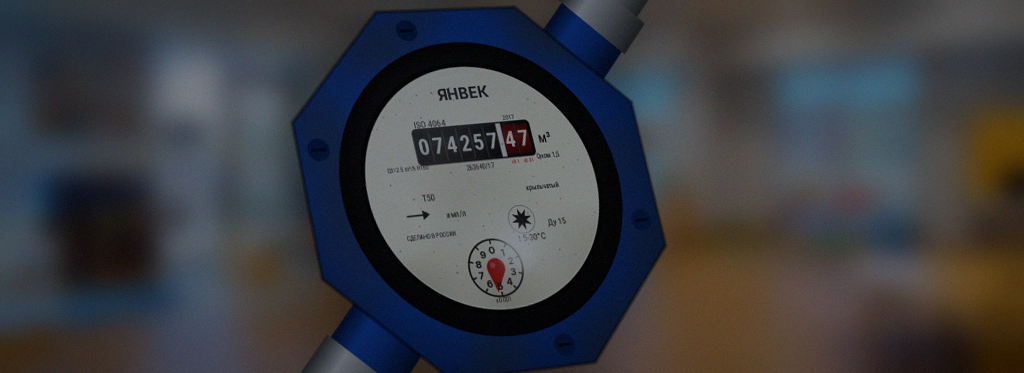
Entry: 74257.475m³
